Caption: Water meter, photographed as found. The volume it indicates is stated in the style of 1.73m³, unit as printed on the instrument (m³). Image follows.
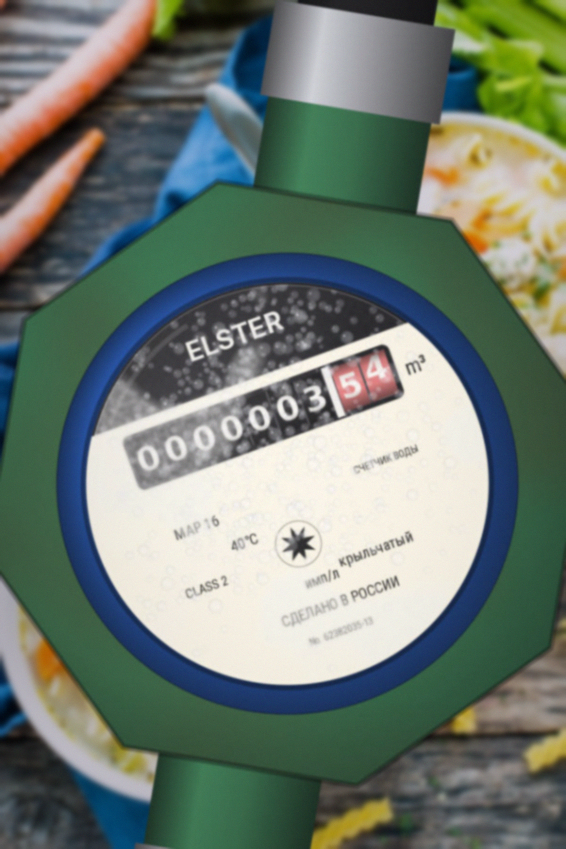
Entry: 3.54m³
